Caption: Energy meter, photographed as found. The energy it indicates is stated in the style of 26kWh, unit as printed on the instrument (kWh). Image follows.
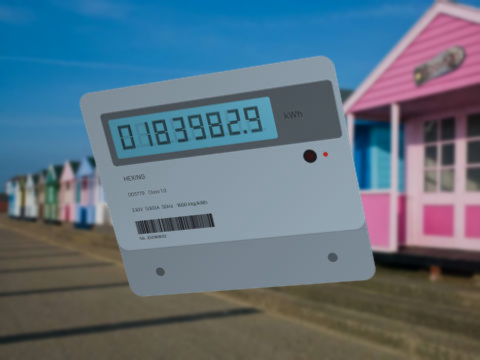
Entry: 183982.9kWh
